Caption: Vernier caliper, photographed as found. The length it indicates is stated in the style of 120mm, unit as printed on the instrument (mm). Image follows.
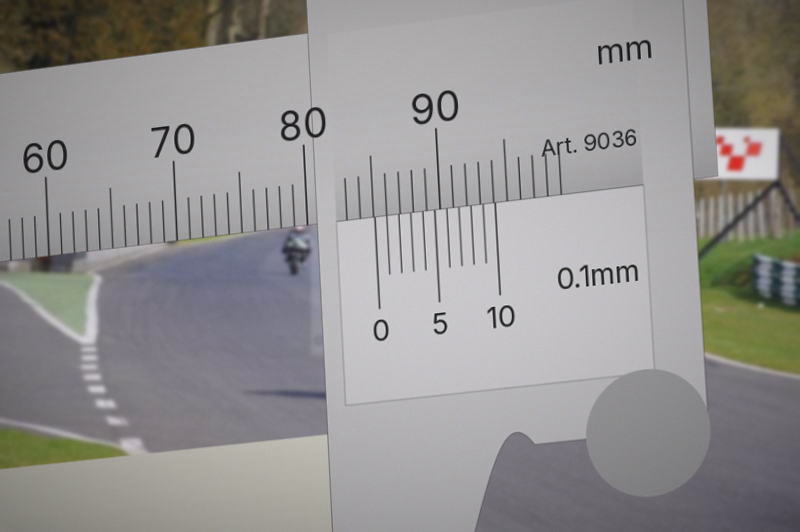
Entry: 85.1mm
